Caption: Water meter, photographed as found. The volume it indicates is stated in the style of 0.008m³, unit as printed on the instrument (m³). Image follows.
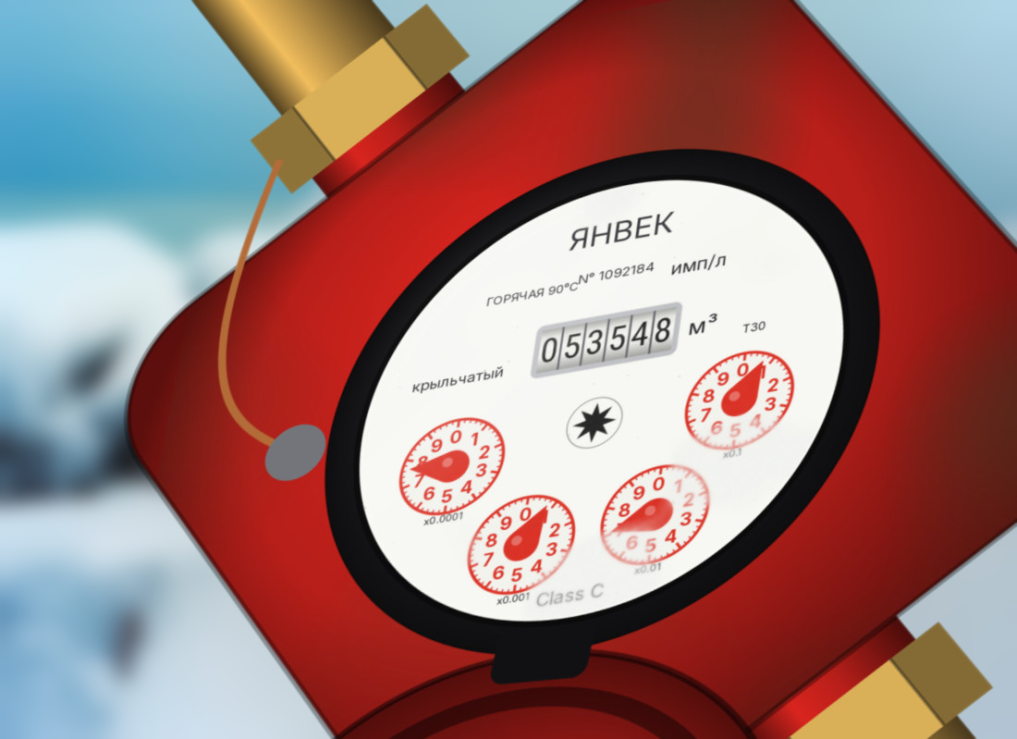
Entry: 53548.0707m³
